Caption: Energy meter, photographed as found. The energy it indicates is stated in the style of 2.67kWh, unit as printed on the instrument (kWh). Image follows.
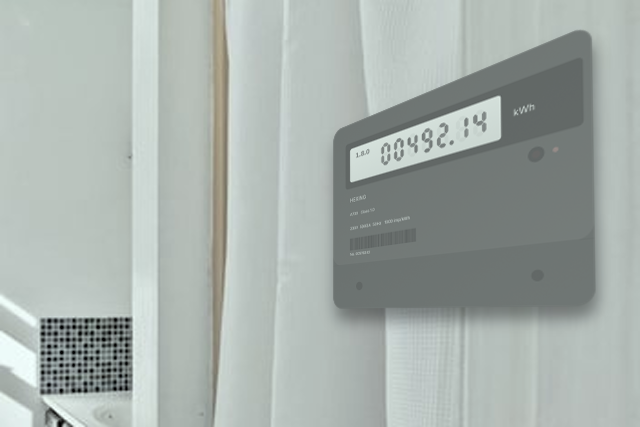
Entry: 492.14kWh
